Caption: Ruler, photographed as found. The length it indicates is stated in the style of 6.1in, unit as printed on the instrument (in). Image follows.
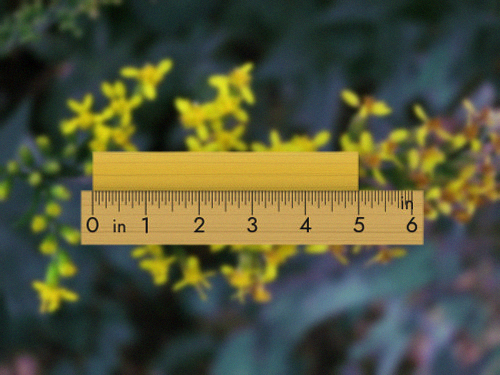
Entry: 5in
